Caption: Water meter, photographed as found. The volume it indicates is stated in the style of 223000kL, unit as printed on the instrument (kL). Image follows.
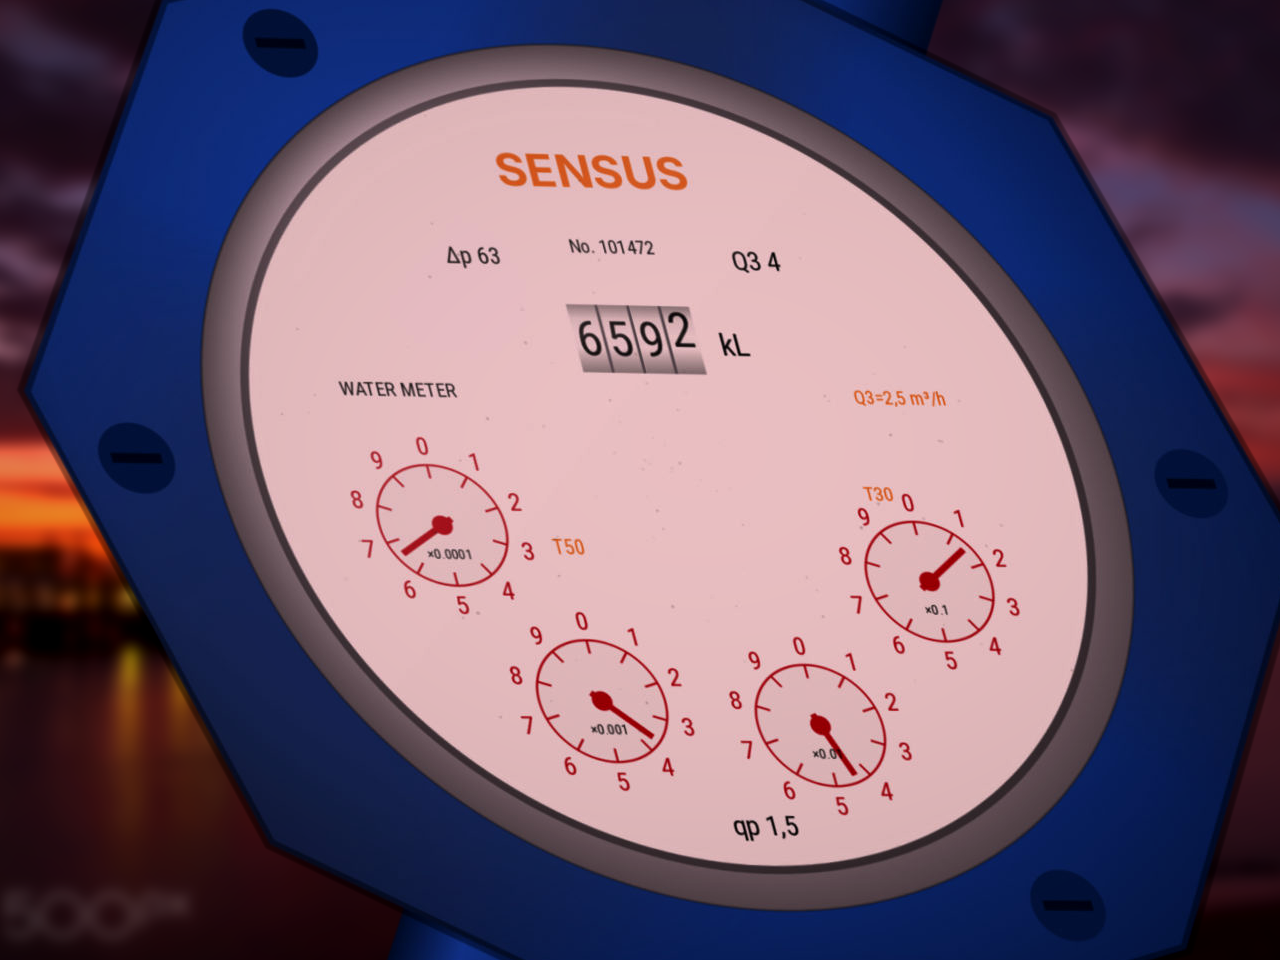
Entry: 6592.1436kL
